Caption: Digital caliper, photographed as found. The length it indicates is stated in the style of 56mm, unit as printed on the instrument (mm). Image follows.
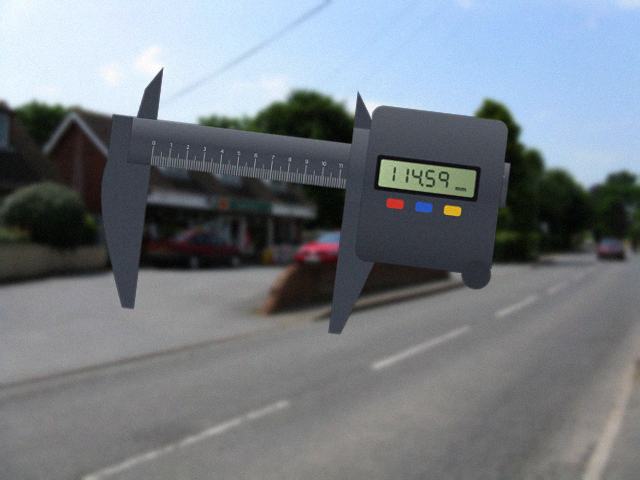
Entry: 114.59mm
